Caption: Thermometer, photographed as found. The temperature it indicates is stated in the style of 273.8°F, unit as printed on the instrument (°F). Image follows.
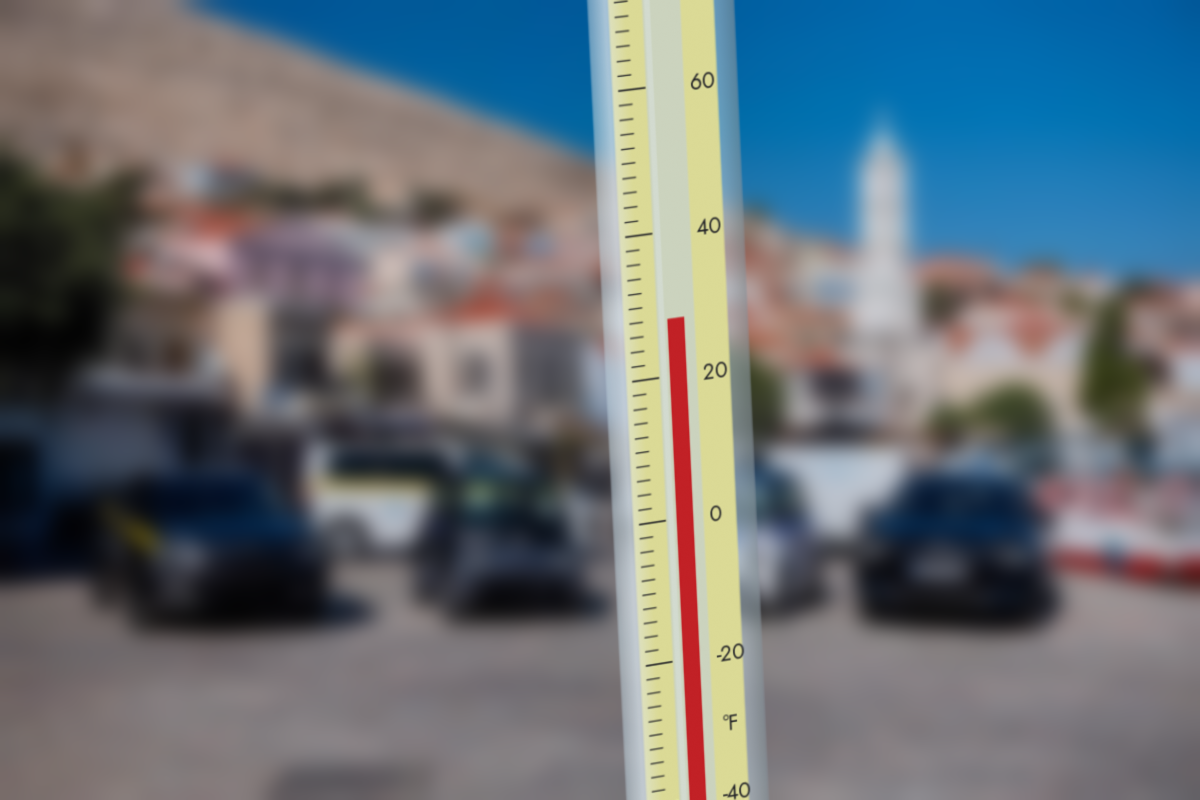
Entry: 28°F
